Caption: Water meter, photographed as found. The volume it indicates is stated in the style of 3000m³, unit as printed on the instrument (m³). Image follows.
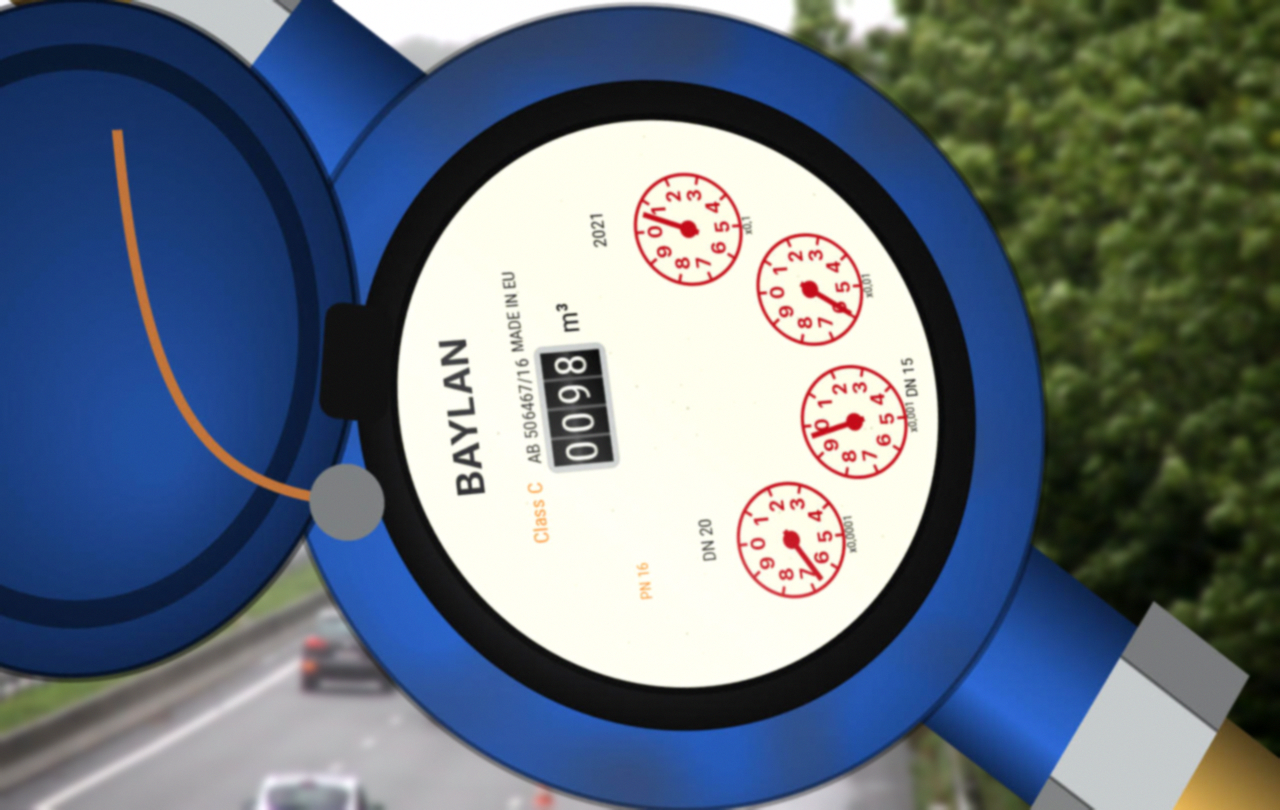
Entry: 98.0596m³
